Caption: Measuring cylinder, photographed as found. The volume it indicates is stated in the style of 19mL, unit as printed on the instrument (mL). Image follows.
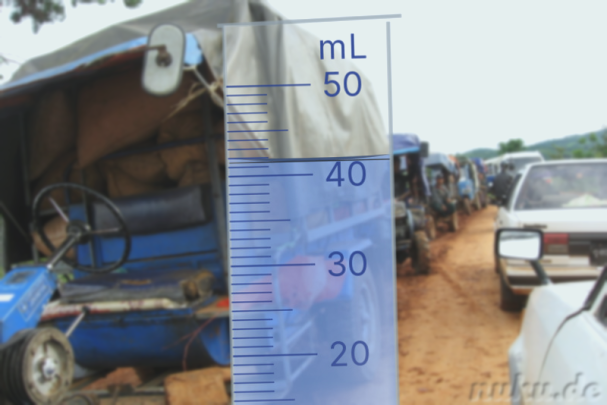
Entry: 41.5mL
